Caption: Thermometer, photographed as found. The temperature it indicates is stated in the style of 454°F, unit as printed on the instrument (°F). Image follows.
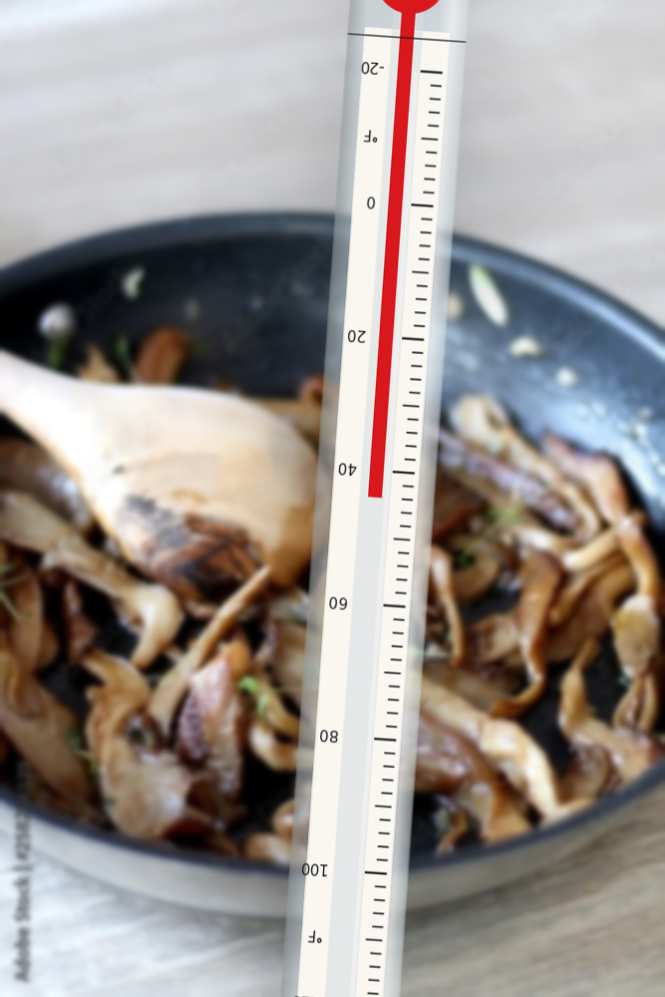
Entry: 44°F
